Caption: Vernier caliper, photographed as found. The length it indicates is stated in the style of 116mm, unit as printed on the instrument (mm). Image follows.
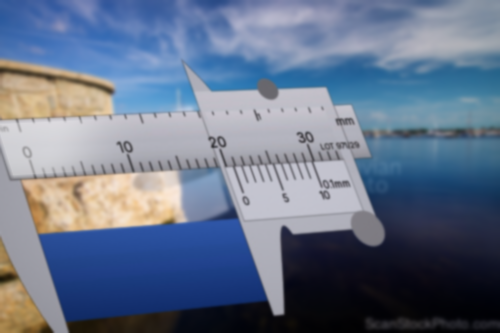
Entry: 20.8mm
